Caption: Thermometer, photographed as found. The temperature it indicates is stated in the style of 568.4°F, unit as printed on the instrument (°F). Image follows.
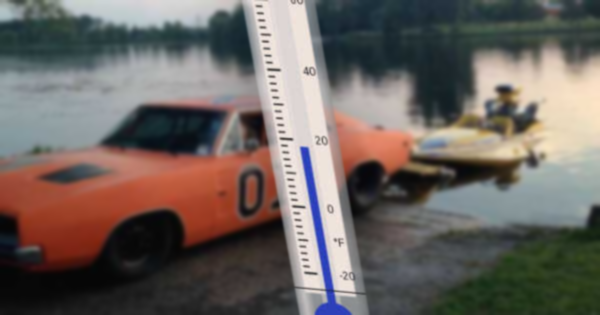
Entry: 18°F
